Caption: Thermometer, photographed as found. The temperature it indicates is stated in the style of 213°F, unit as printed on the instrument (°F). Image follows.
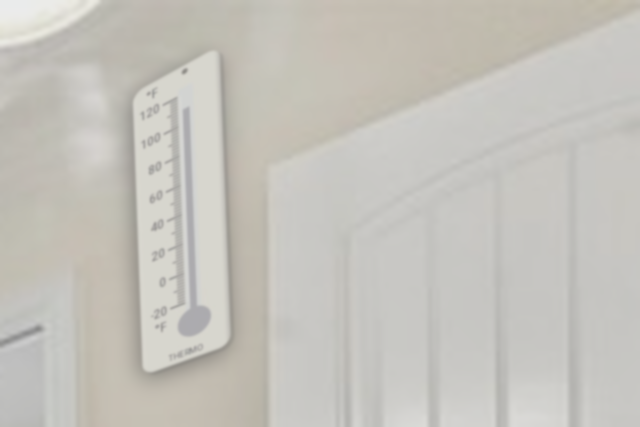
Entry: 110°F
